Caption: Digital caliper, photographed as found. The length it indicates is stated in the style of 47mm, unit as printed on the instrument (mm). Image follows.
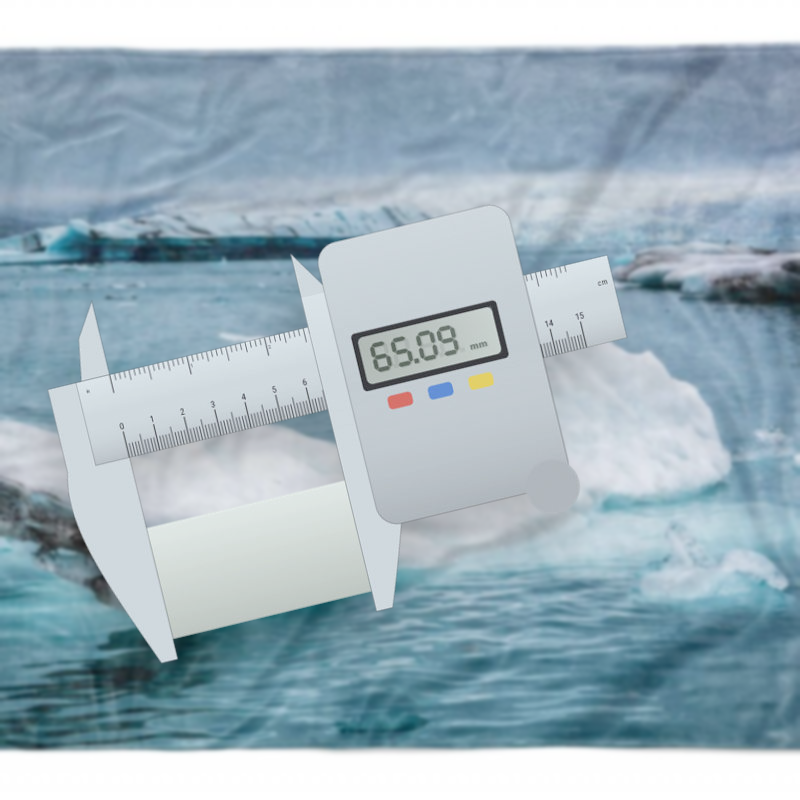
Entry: 65.09mm
